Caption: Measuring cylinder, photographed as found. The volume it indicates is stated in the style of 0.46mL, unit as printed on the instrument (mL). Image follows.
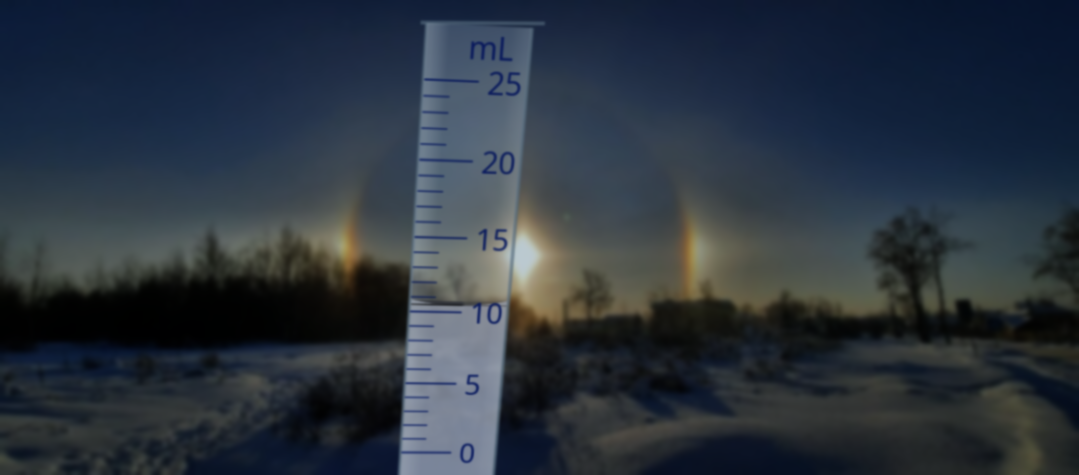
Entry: 10.5mL
